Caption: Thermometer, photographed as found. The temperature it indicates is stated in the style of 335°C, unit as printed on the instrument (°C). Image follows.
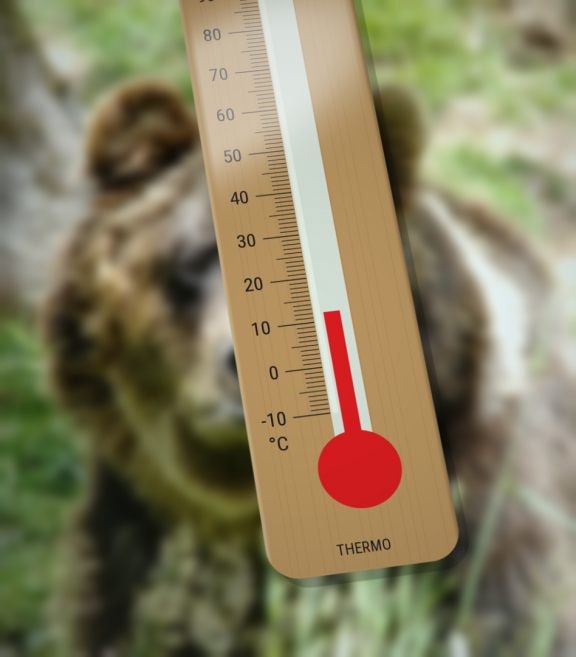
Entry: 12°C
